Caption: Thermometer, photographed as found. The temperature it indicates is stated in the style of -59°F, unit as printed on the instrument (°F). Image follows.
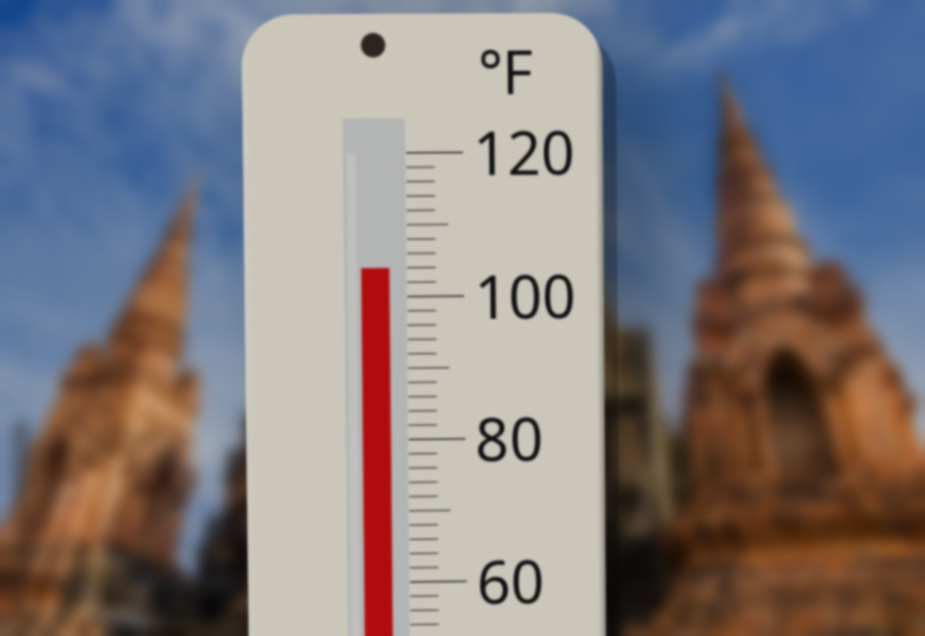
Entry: 104°F
